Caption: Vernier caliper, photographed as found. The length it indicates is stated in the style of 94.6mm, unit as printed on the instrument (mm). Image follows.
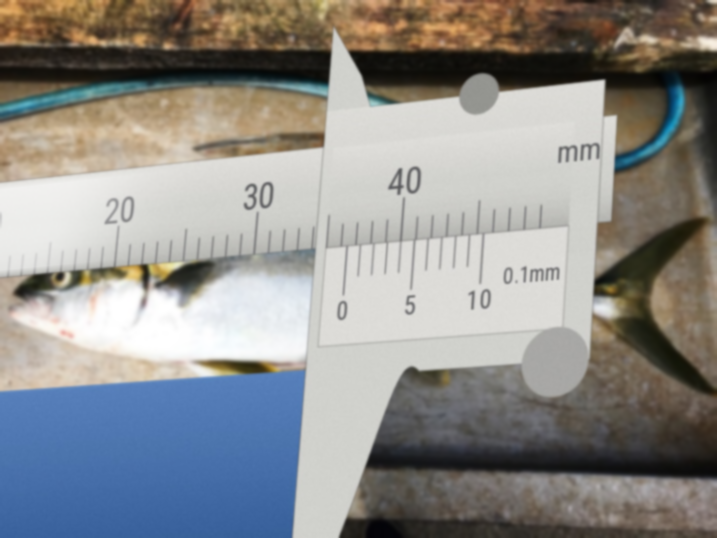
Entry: 36.4mm
